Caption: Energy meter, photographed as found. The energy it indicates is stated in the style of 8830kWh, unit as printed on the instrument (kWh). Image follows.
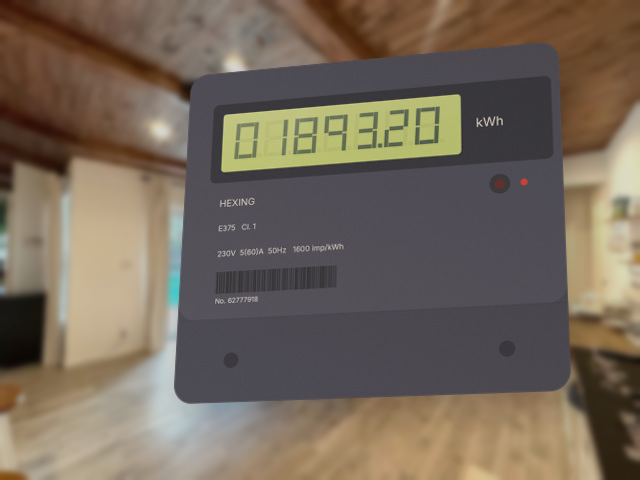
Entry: 1893.20kWh
